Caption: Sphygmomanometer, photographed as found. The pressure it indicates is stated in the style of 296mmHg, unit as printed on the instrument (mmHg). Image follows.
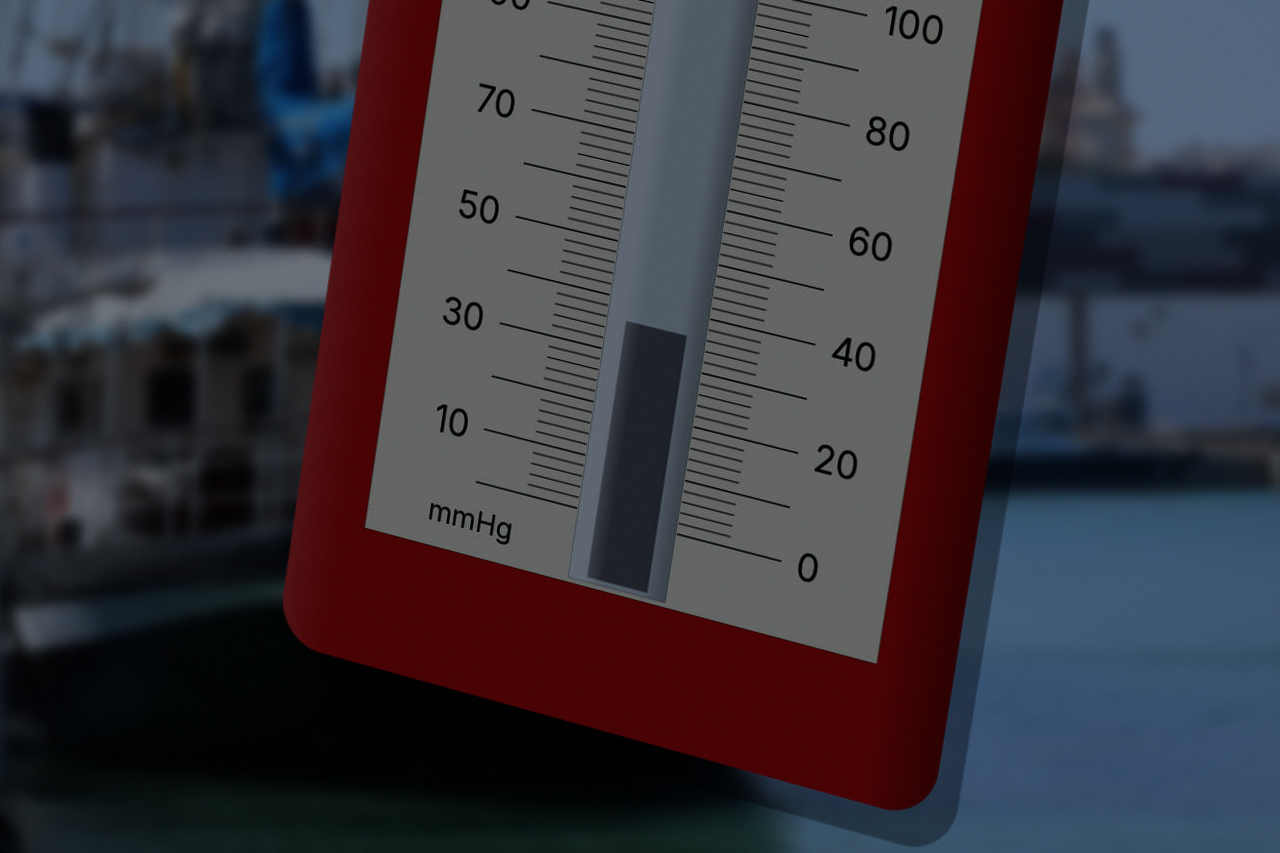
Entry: 36mmHg
